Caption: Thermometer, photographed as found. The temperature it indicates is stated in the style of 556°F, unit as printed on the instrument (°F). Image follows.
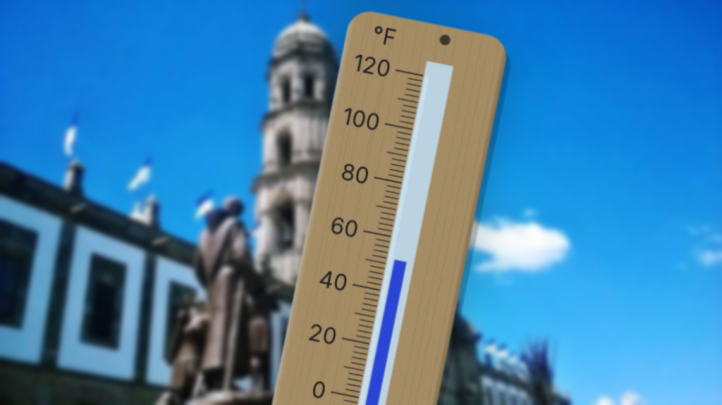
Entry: 52°F
